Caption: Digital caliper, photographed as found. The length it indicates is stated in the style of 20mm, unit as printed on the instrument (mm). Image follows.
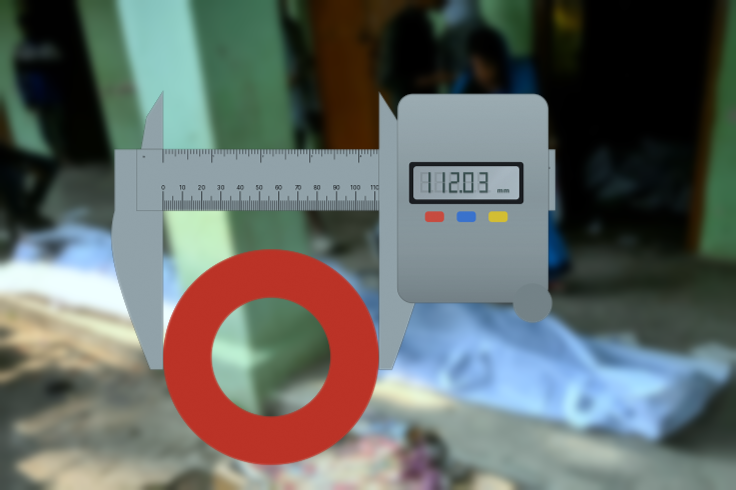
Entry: 112.03mm
